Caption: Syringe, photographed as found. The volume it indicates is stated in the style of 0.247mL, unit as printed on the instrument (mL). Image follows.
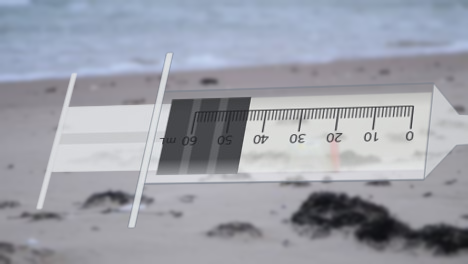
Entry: 45mL
